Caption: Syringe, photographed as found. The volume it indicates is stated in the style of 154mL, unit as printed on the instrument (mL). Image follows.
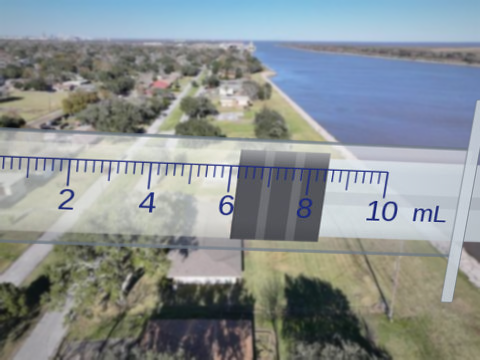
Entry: 6.2mL
